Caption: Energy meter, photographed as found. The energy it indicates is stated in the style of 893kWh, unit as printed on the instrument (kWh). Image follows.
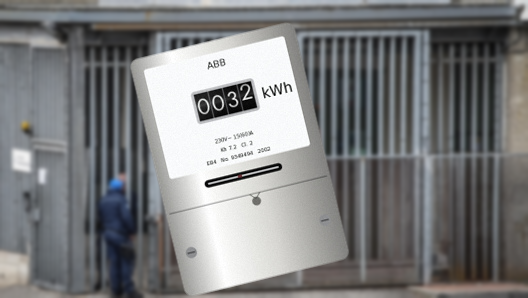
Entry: 32kWh
